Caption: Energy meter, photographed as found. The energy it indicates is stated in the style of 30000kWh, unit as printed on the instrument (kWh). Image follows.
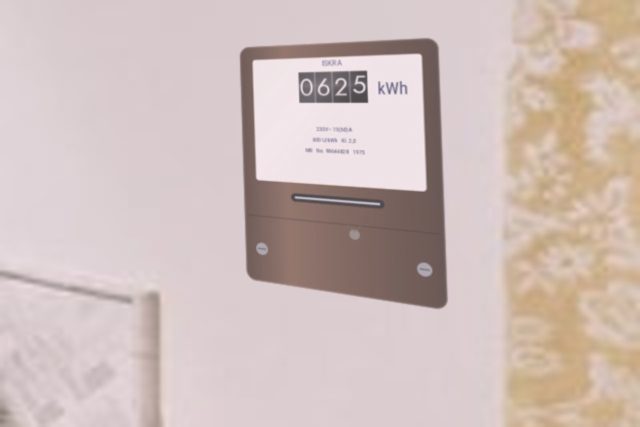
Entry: 625kWh
